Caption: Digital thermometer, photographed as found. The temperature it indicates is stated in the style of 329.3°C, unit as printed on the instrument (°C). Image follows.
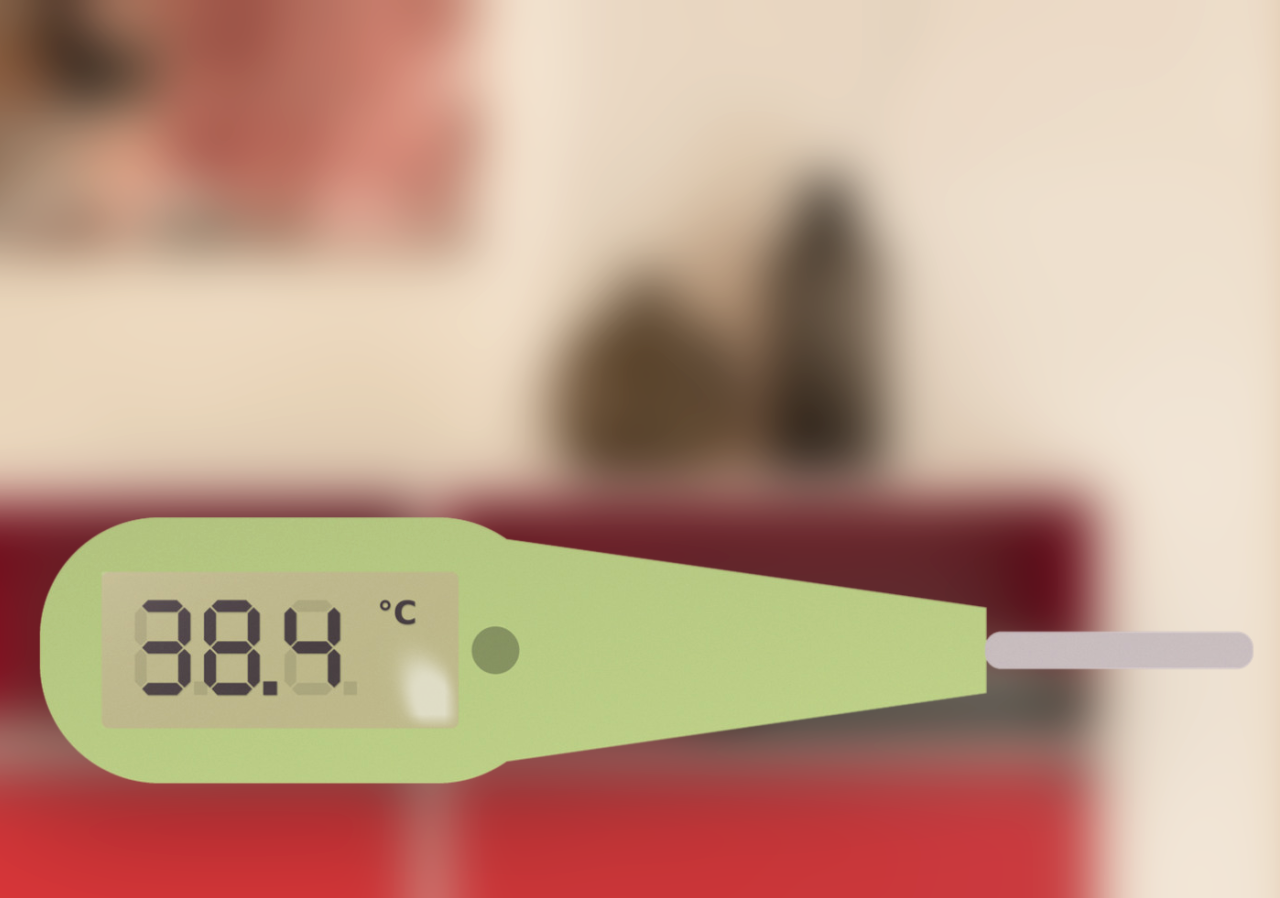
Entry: 38.4°C
